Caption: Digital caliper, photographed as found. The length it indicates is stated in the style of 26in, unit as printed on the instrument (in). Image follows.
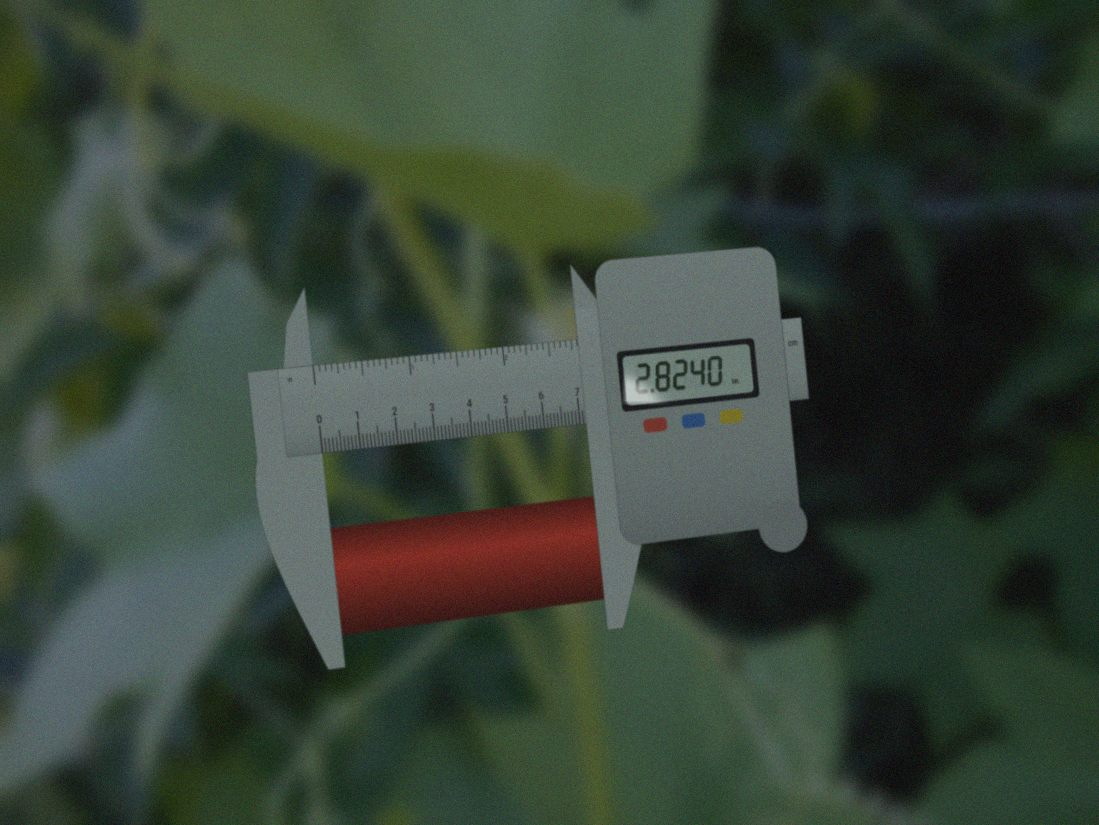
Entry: 2.8240in
